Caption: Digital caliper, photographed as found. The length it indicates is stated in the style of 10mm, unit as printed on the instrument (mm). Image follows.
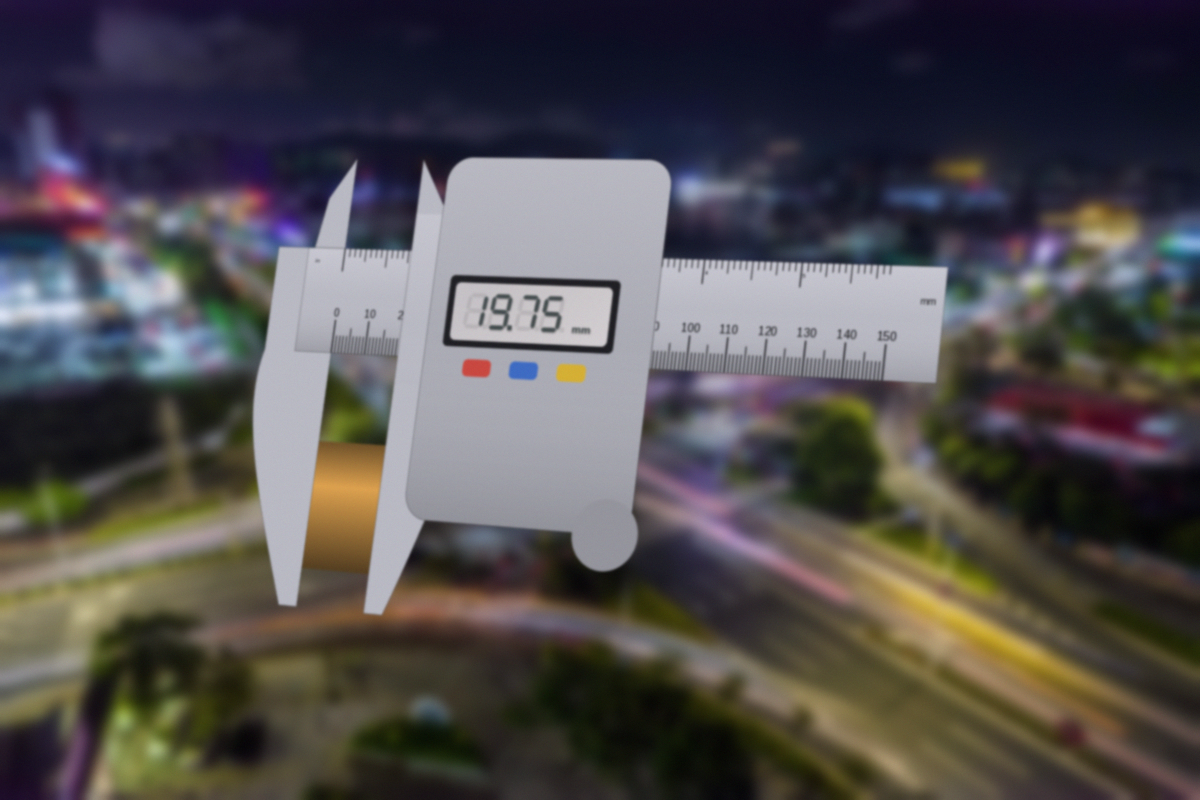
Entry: 19.75mm
